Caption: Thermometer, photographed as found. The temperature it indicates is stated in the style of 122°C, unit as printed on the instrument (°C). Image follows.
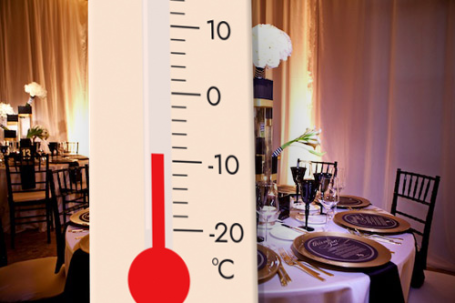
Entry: -9°C
